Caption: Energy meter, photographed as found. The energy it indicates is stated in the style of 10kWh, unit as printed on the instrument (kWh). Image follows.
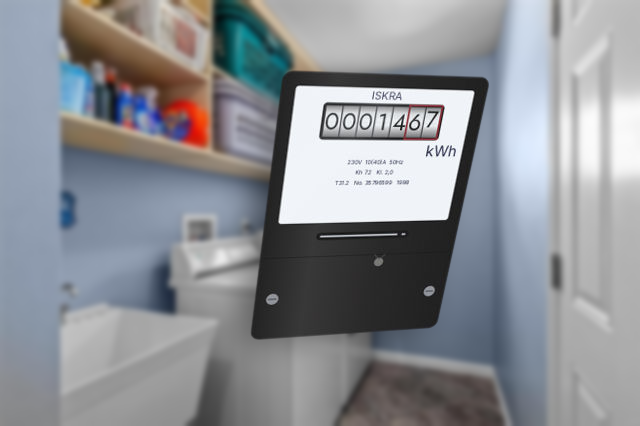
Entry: 14.67kWh
